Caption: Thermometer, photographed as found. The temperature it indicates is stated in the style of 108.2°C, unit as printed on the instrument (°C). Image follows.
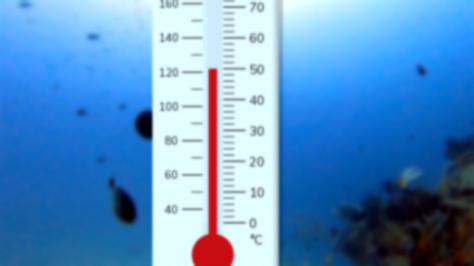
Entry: 50°C
